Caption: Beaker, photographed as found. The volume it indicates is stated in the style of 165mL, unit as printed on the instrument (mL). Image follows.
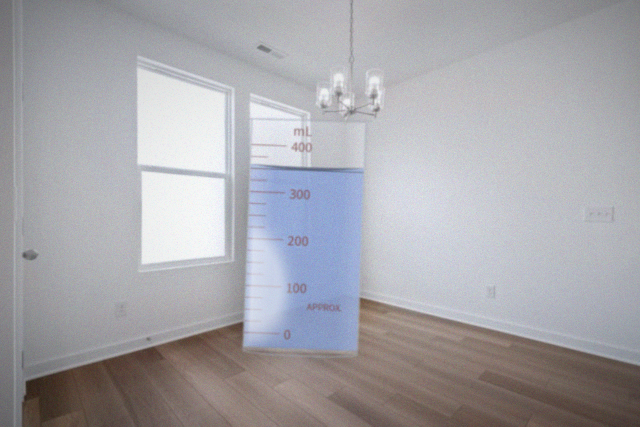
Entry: 350mL
